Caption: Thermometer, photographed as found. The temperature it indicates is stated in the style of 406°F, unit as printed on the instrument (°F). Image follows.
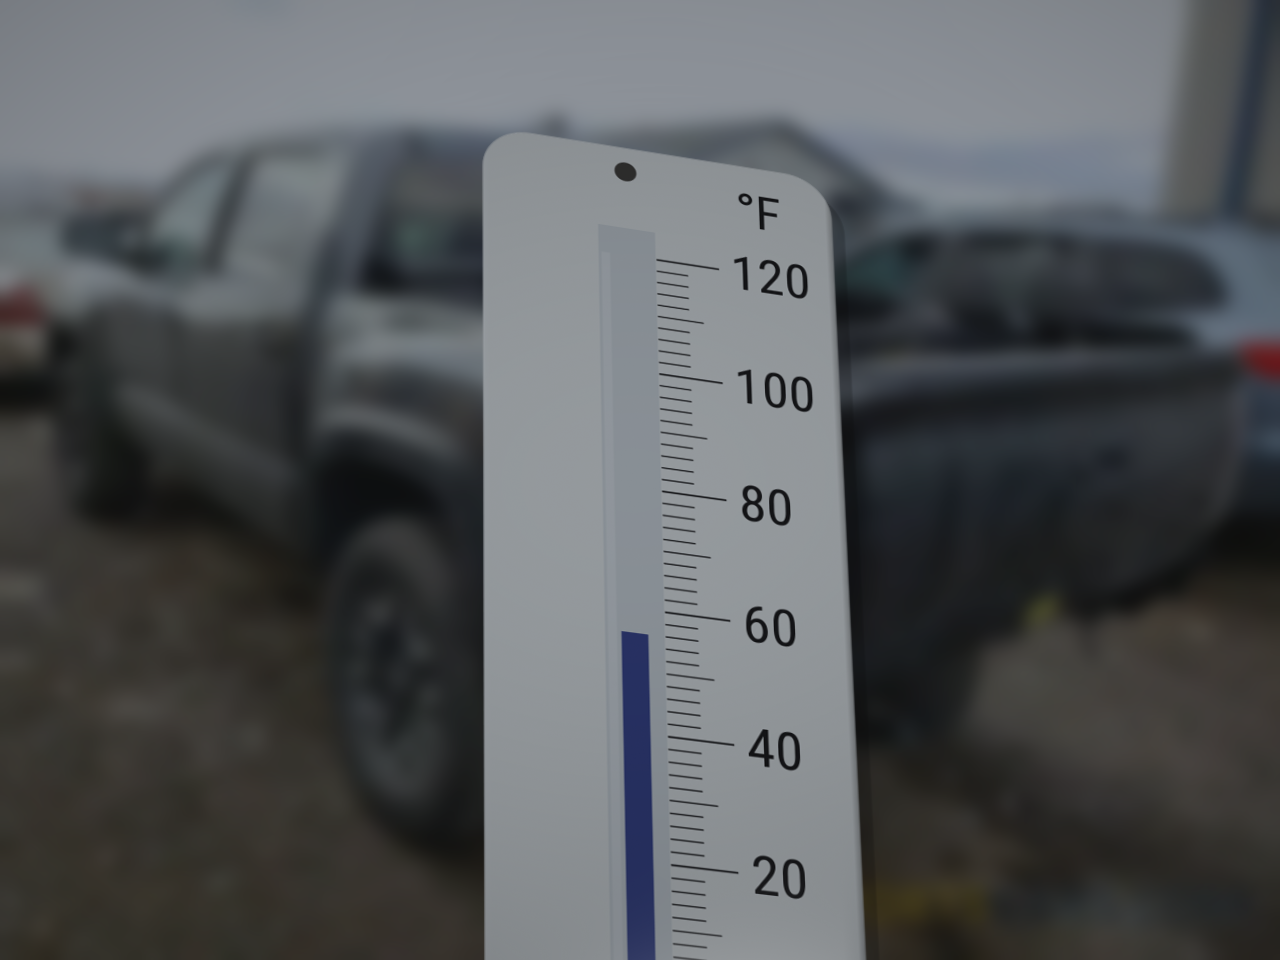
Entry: 56°F
